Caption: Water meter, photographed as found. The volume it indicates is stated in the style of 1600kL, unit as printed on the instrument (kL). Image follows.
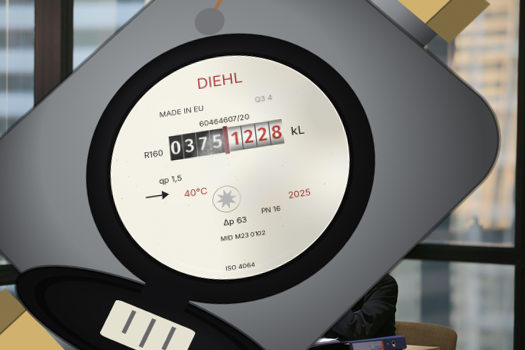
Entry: 375.1228kL
